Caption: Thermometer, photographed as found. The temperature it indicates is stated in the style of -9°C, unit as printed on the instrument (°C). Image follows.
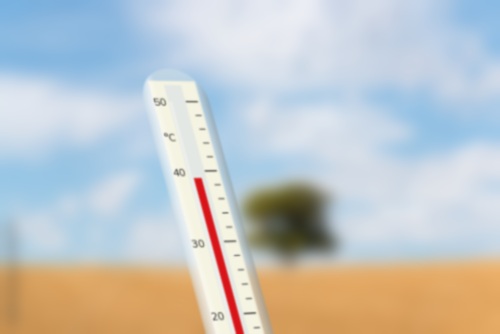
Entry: 39°C
